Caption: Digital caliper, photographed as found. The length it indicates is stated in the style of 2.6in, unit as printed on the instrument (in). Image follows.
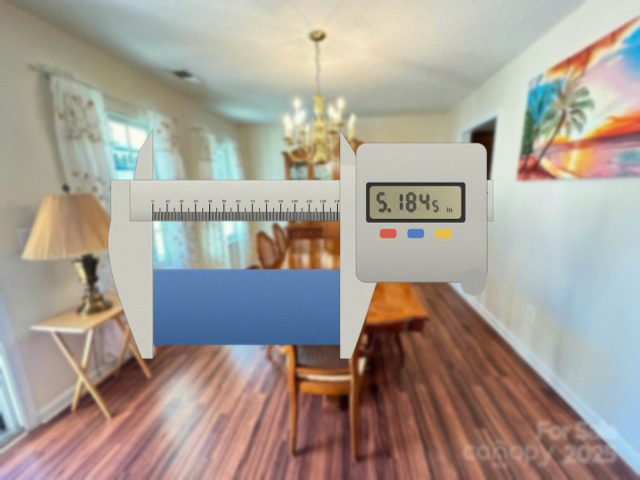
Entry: 5.1845in
